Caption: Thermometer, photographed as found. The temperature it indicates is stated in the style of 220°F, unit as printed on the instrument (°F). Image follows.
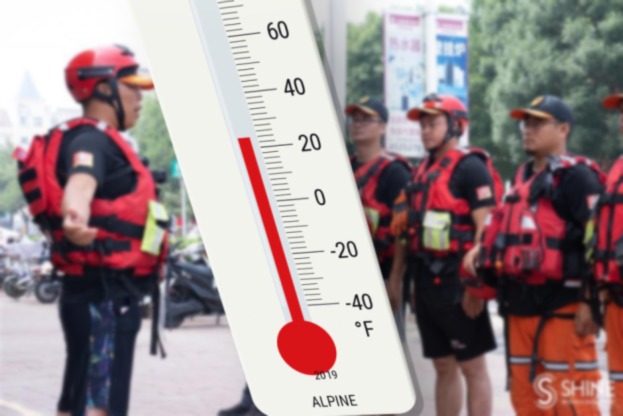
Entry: 24°F
